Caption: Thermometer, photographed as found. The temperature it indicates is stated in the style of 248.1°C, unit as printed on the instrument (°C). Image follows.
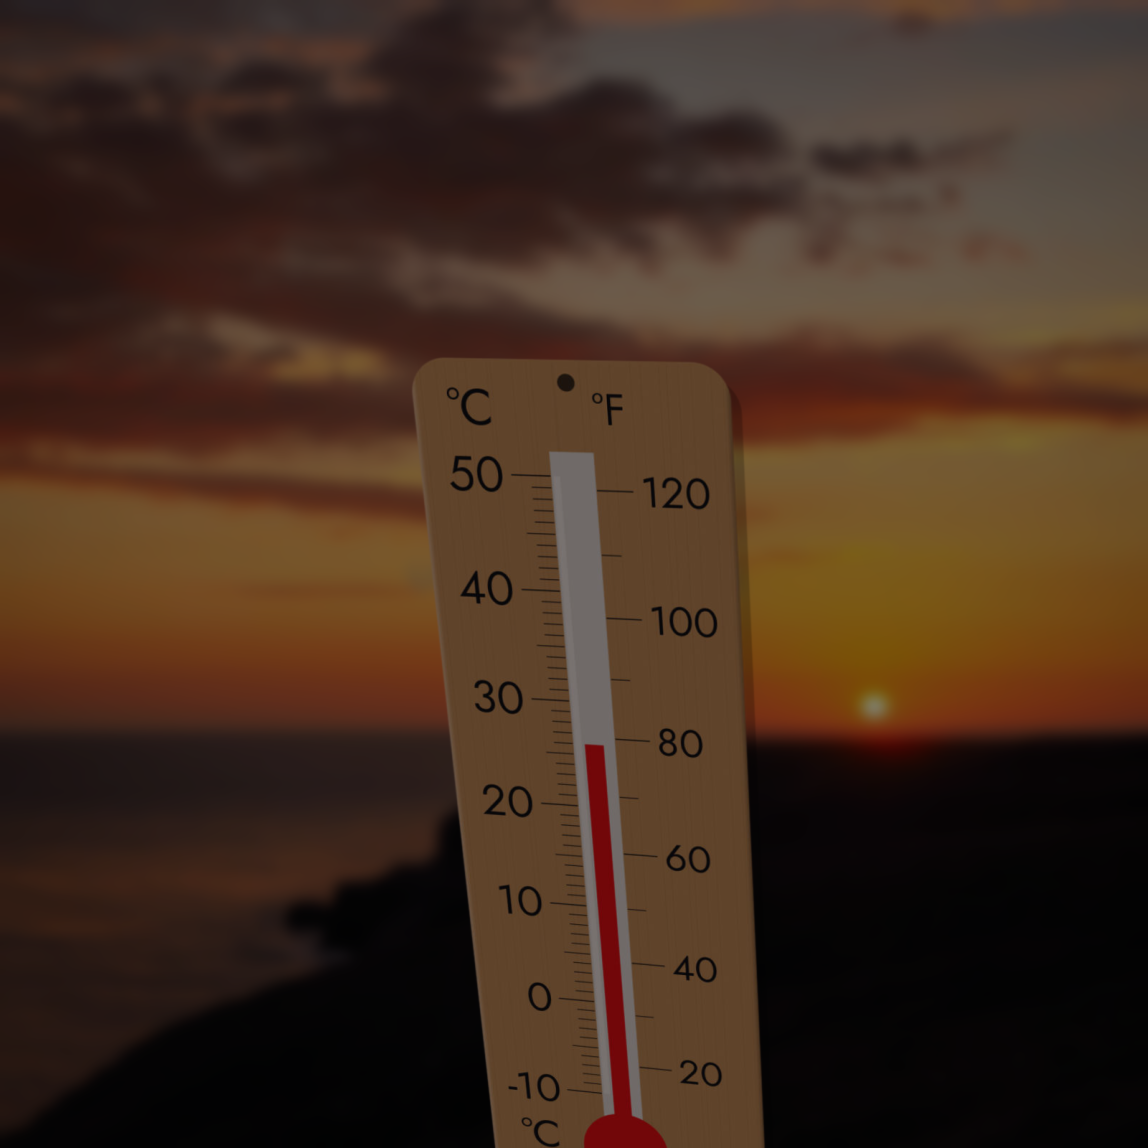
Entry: 26°C
